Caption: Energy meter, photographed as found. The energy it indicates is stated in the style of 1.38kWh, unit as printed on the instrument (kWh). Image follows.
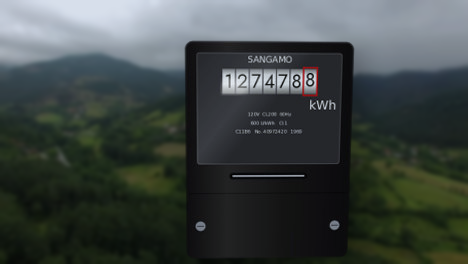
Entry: 127478.8kWh
